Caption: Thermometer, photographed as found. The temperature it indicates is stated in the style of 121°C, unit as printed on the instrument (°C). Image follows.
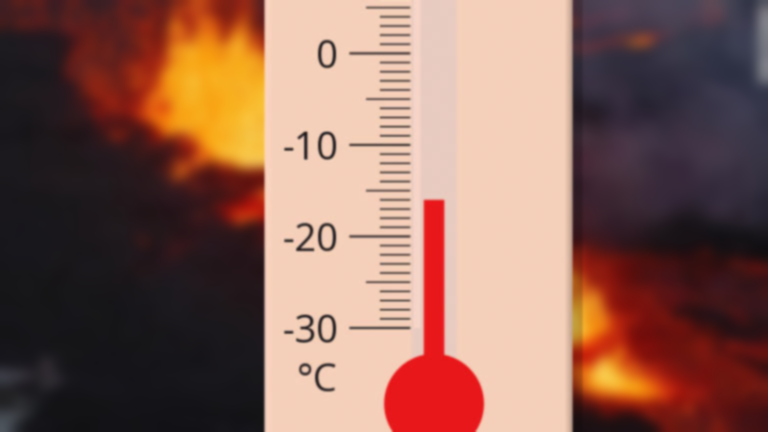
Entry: -16°C
